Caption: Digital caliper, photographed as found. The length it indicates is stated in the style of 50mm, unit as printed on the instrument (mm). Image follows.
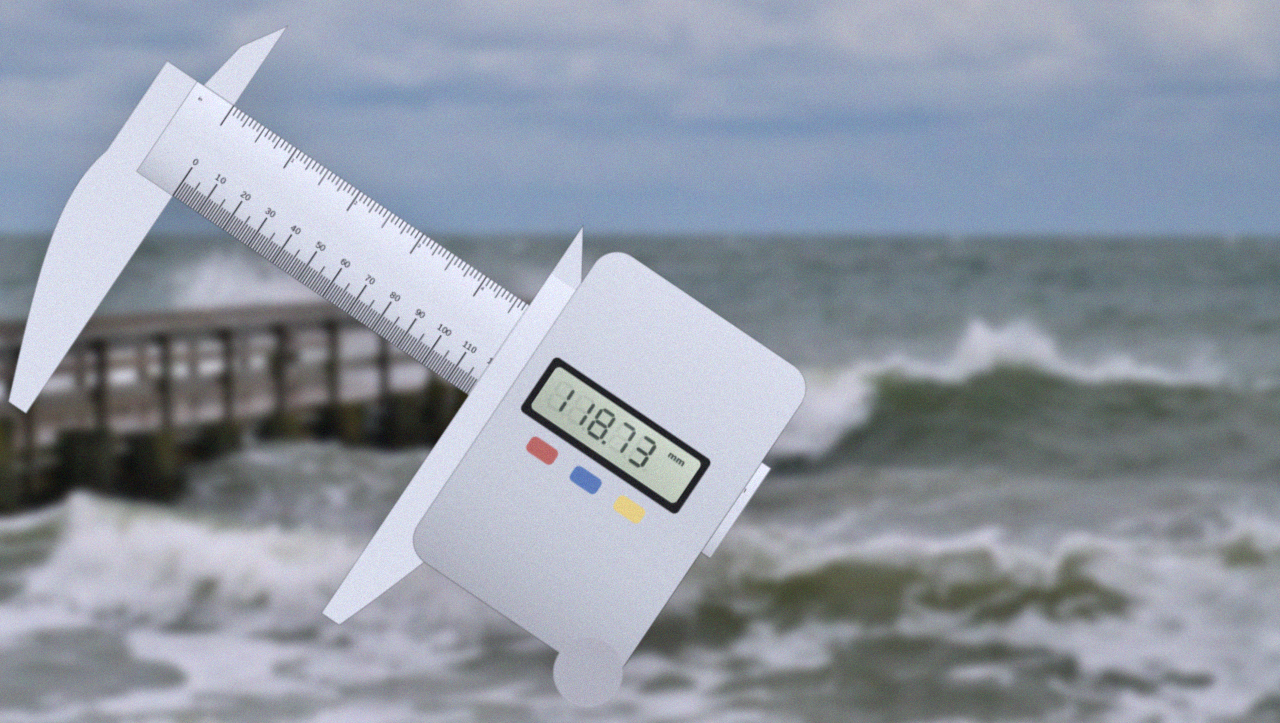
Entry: 118.73mm
